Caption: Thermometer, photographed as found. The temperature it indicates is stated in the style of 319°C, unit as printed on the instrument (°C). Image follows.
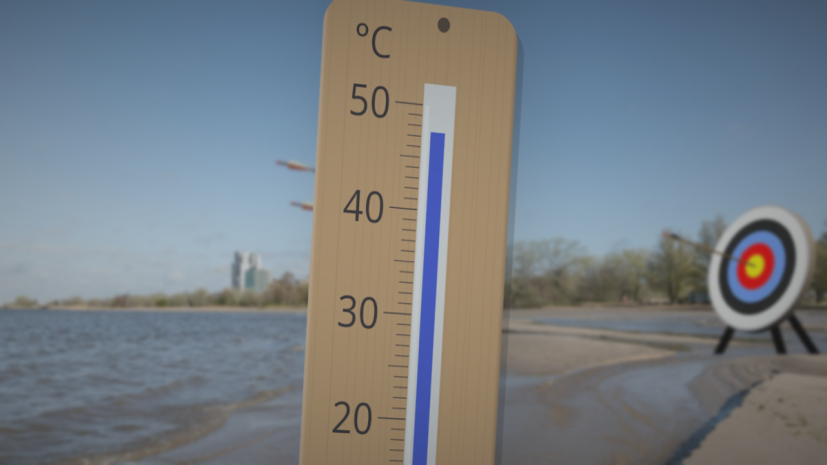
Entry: 47.5°C
